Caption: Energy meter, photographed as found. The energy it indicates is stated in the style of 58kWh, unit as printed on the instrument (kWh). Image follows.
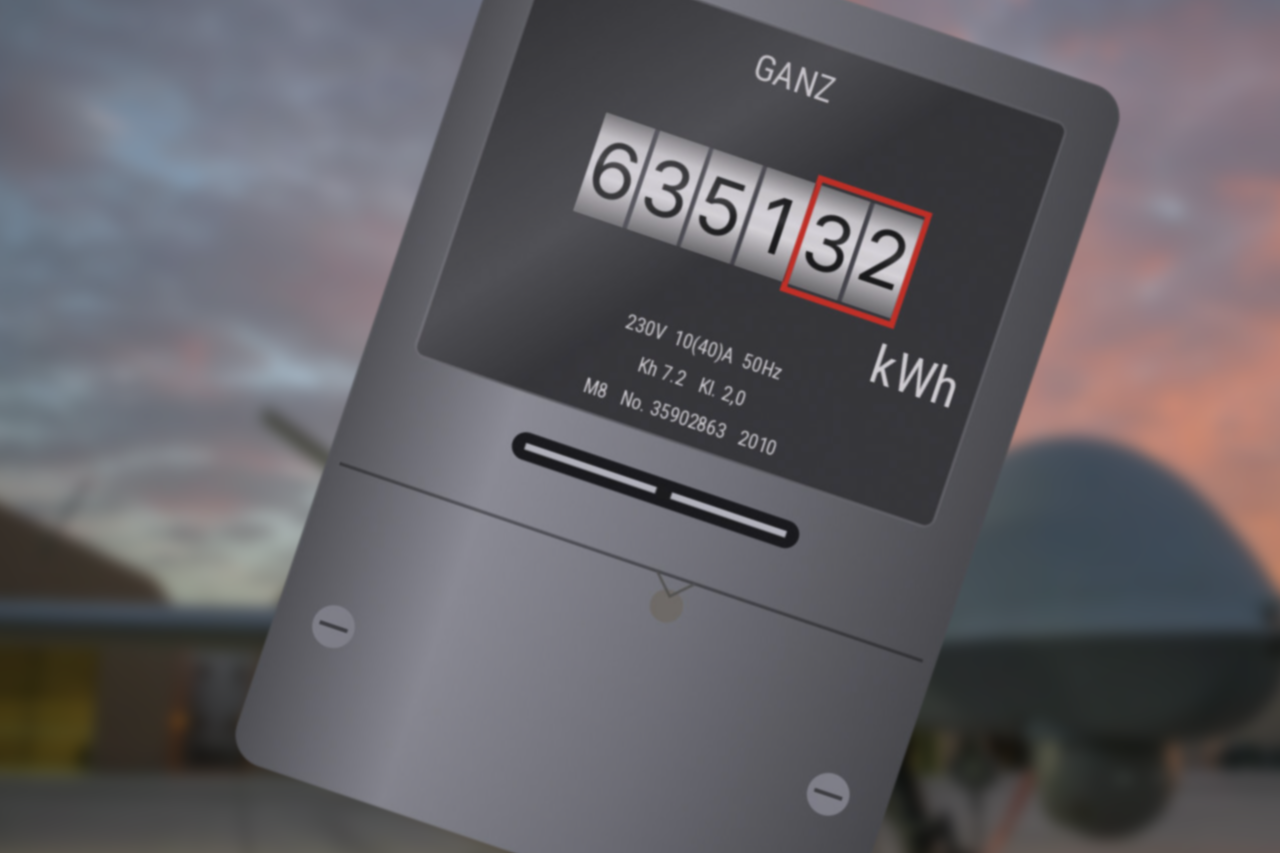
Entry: 6351.32kWh
